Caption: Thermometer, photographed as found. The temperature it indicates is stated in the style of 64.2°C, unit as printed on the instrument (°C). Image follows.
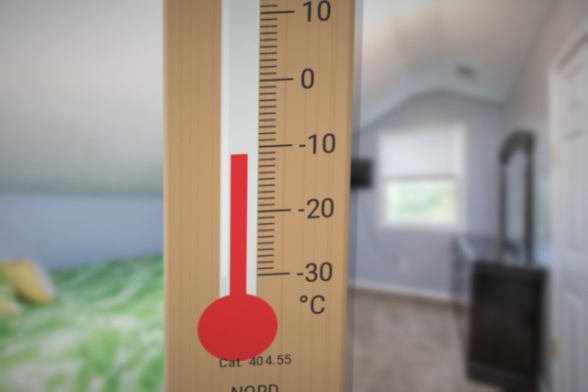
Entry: -11°C
